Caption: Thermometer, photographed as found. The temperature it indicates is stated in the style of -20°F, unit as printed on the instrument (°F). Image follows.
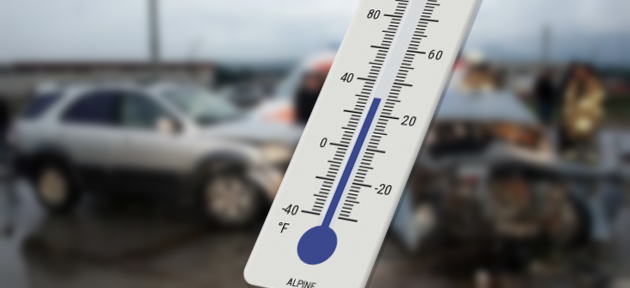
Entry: 30°F
